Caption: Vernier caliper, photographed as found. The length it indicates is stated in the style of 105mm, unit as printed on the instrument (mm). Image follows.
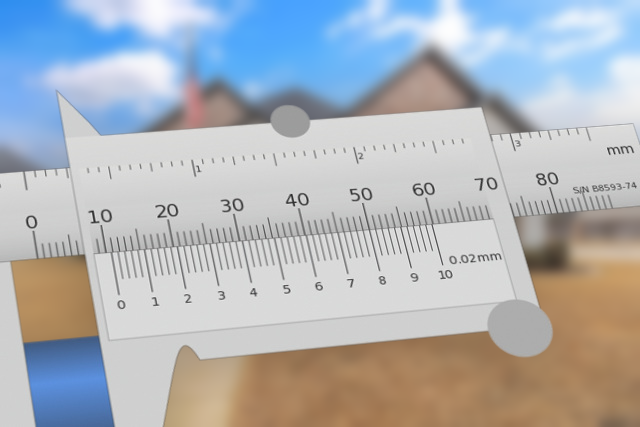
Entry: 10.8mm
